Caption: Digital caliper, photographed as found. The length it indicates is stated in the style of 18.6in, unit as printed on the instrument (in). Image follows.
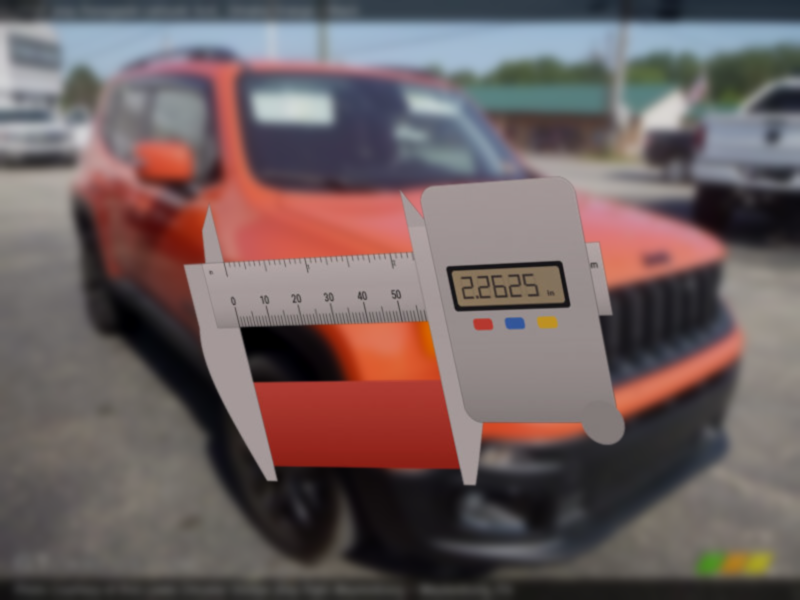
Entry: 2.2625in
